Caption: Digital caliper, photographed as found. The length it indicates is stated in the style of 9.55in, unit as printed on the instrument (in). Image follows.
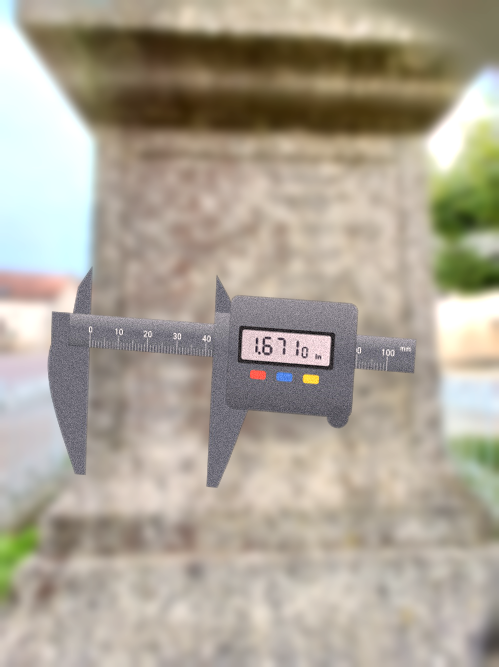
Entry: 1.6710in
